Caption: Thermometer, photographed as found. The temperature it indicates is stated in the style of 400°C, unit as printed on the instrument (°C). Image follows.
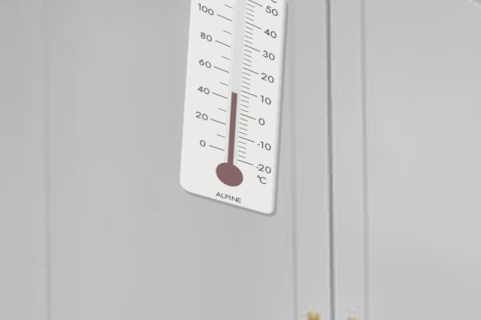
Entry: 8°C
